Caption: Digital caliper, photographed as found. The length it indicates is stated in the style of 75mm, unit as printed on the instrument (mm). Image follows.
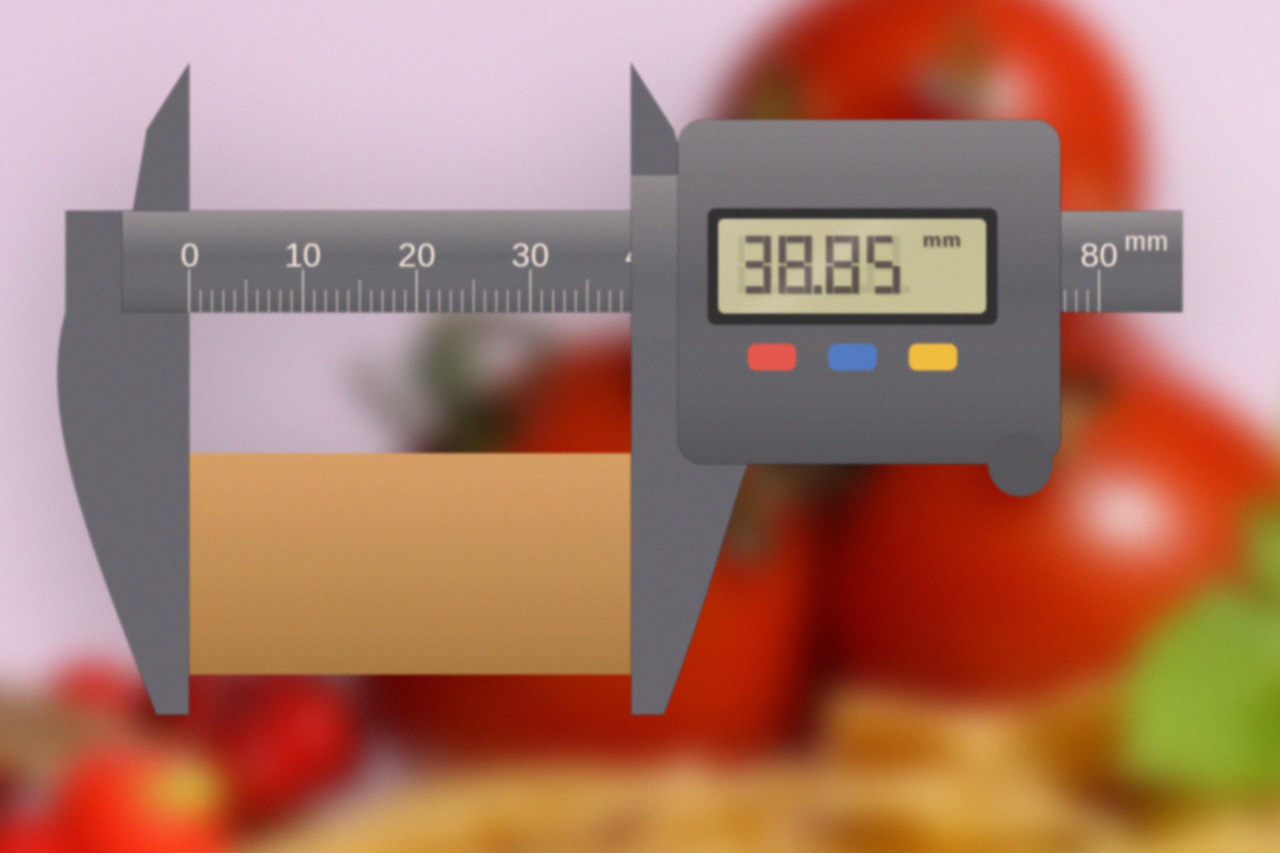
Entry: 38.85mm
